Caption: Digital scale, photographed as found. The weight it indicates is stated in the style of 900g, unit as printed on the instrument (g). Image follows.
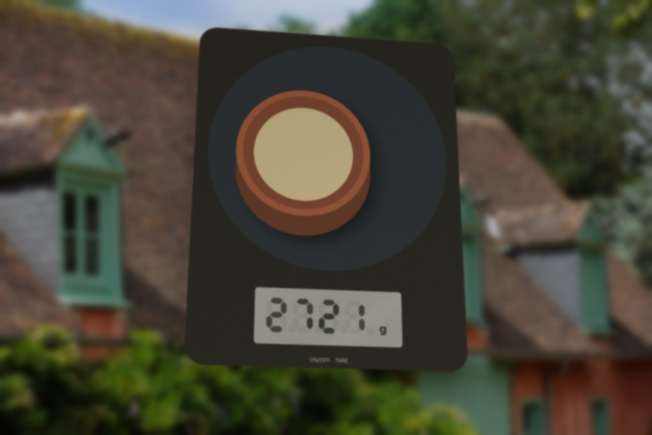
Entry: 2721g
